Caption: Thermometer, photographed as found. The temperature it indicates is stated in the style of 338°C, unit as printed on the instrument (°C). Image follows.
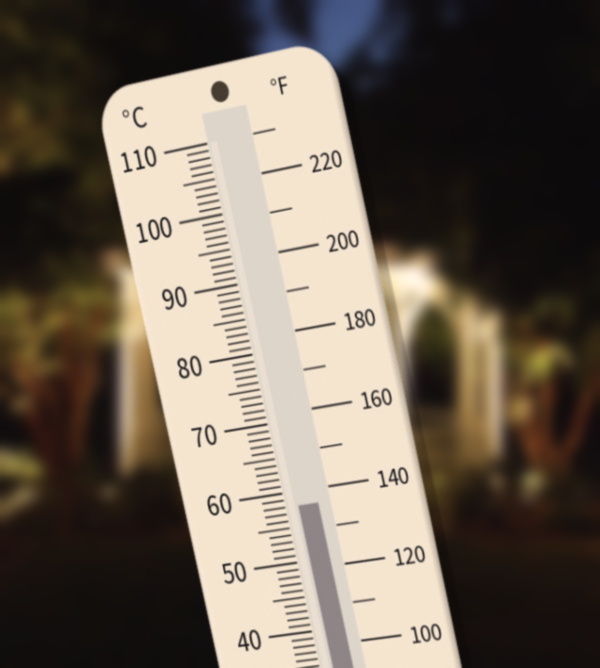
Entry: 58°C
